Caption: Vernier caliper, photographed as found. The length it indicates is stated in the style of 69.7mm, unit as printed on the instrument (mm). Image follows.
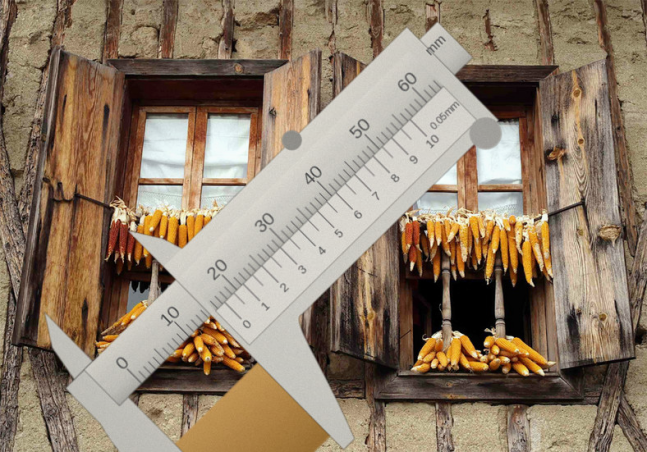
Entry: 17.4mm
